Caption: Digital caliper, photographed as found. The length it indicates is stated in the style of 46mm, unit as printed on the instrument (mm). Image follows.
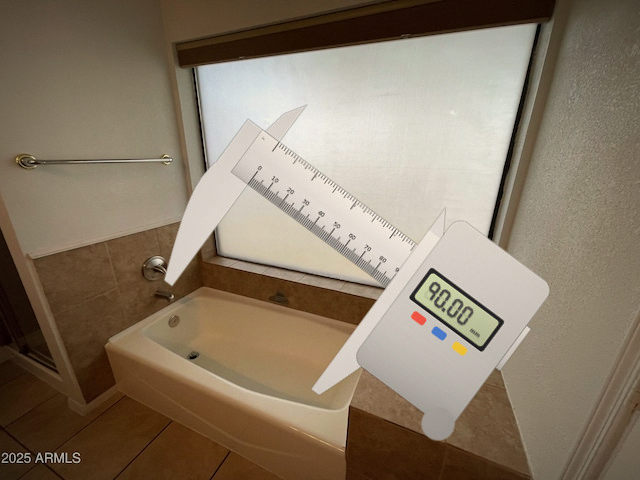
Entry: 90.00mm
